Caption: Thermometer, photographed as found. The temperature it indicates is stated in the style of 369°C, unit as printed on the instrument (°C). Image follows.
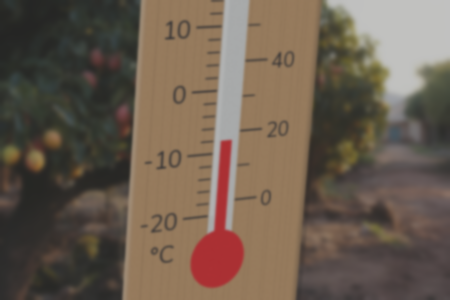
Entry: -8°C
